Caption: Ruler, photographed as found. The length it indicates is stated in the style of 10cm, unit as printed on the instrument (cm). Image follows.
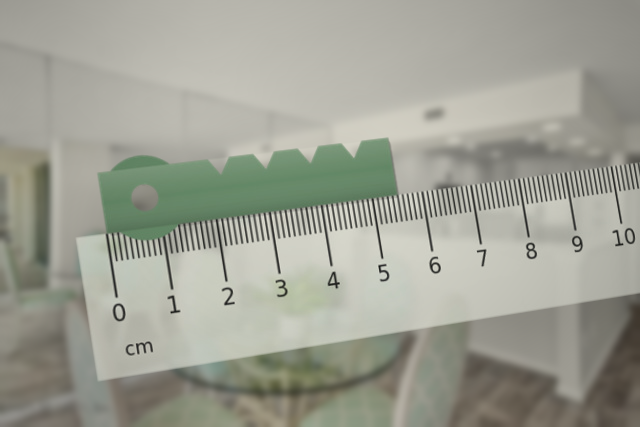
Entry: 5.5cm
